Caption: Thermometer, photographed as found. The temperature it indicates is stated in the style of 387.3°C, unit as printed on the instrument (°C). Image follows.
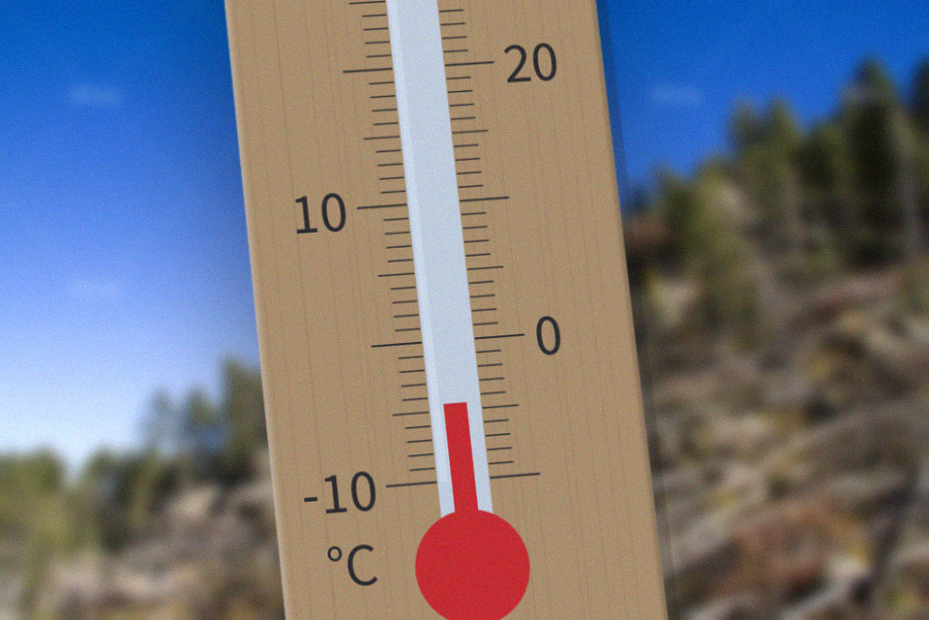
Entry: -4.5°C
